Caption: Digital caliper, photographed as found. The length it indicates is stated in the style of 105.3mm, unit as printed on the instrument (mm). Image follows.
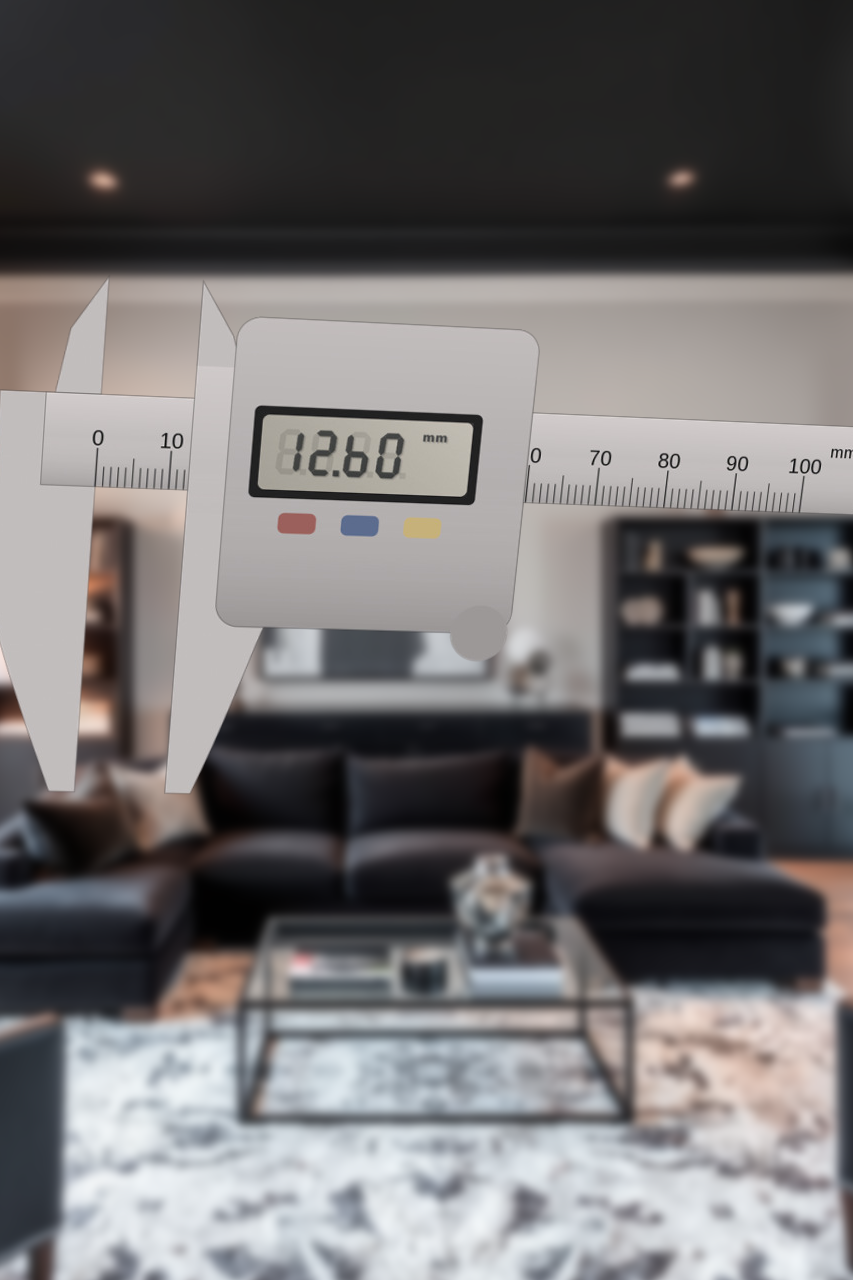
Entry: 12.60mm
